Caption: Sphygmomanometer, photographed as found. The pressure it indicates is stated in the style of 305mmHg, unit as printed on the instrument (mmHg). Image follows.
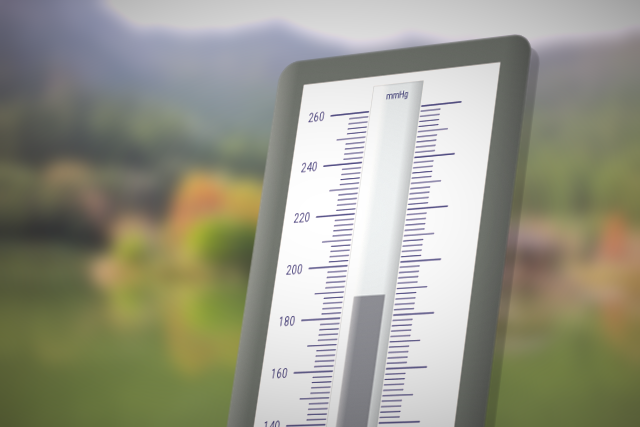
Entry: 188mmHg
